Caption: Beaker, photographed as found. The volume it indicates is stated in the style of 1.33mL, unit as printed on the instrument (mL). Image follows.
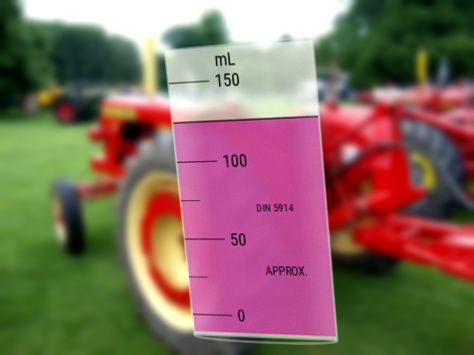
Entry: 125mL
